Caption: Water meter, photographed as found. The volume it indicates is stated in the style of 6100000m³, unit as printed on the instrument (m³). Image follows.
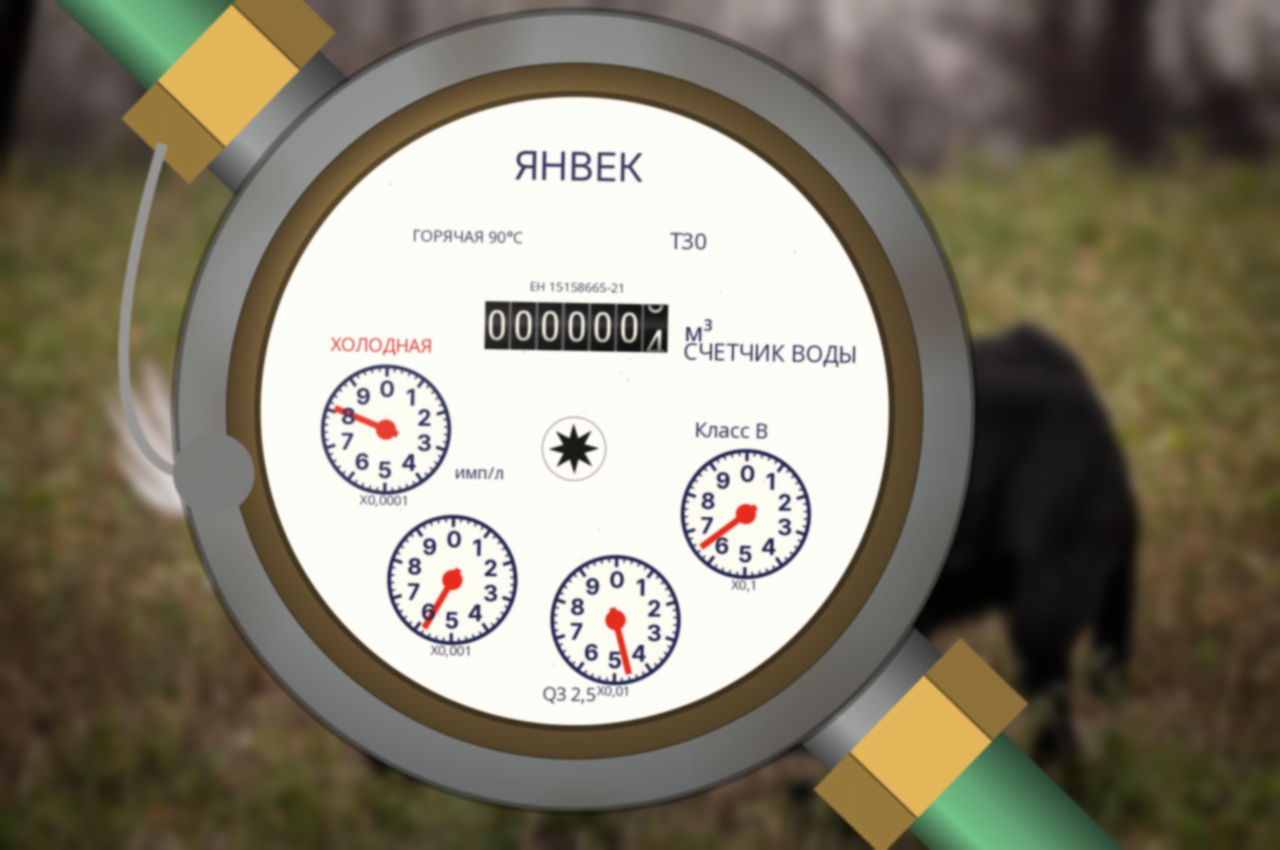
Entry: 3.6458m³
